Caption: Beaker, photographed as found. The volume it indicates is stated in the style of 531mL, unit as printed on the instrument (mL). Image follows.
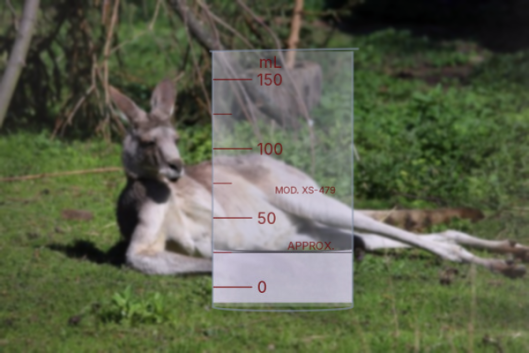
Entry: 25mL
